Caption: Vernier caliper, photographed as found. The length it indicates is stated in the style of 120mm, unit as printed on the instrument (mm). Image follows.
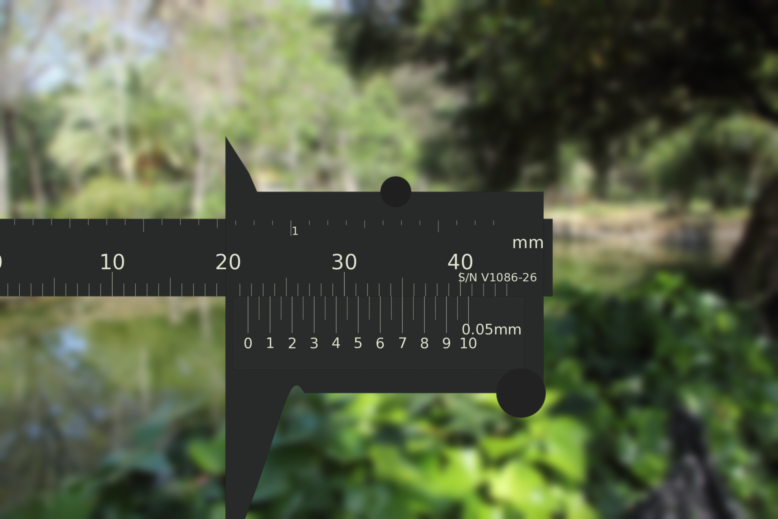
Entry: 21.7mm
